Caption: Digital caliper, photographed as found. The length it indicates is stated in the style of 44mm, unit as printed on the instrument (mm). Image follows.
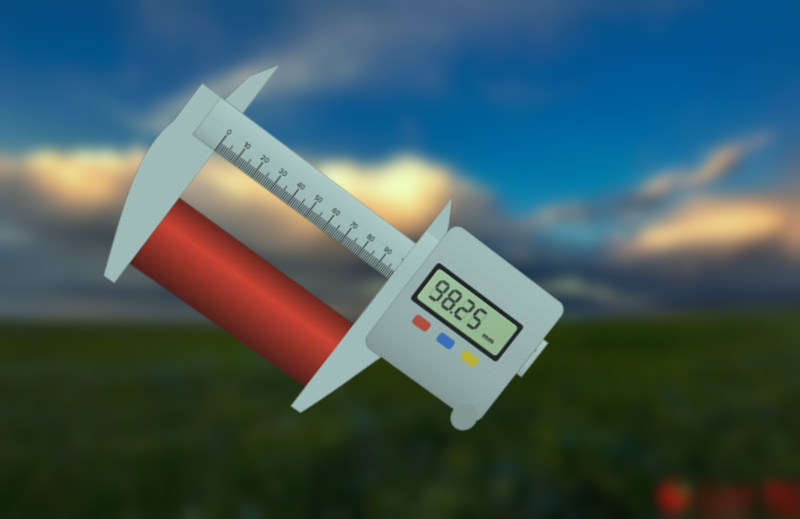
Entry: 98.25mm
